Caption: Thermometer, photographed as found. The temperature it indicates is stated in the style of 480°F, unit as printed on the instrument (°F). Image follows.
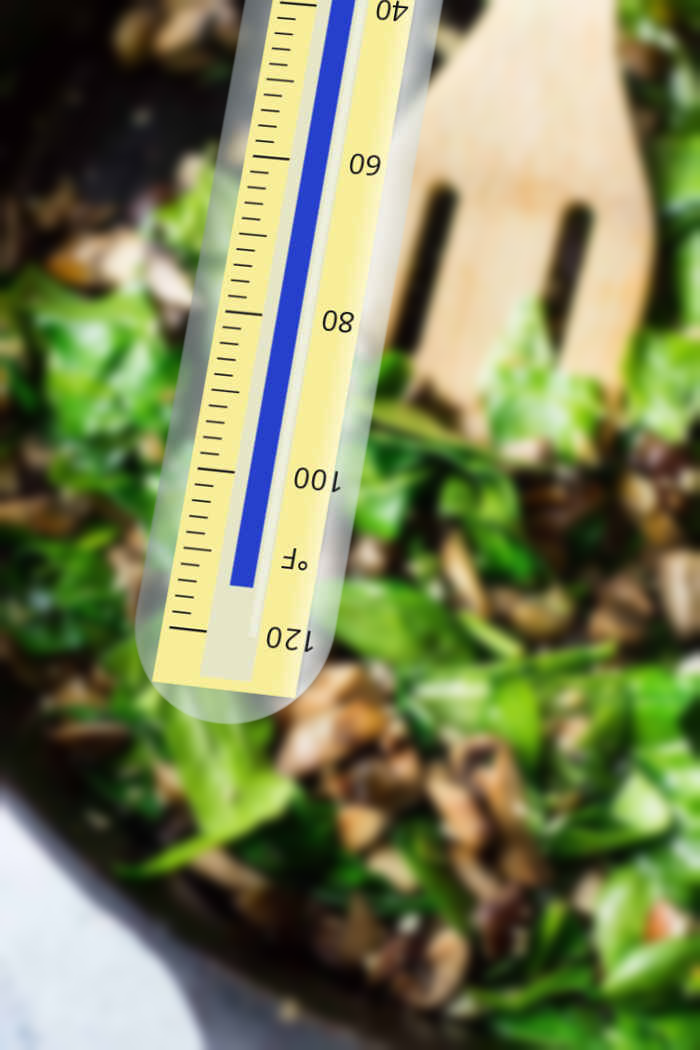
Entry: 114°F
